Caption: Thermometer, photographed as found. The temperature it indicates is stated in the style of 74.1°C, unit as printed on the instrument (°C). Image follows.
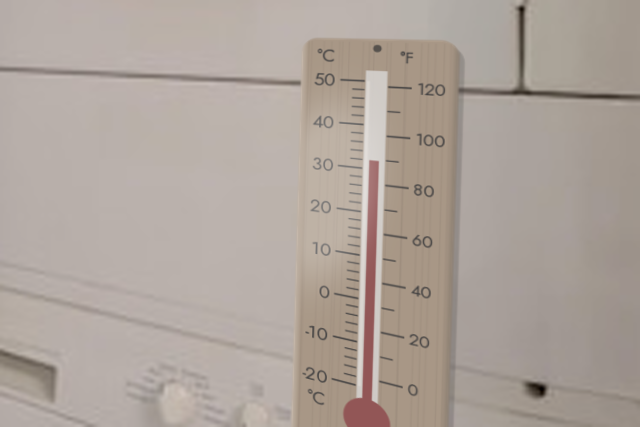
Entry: 32°C
